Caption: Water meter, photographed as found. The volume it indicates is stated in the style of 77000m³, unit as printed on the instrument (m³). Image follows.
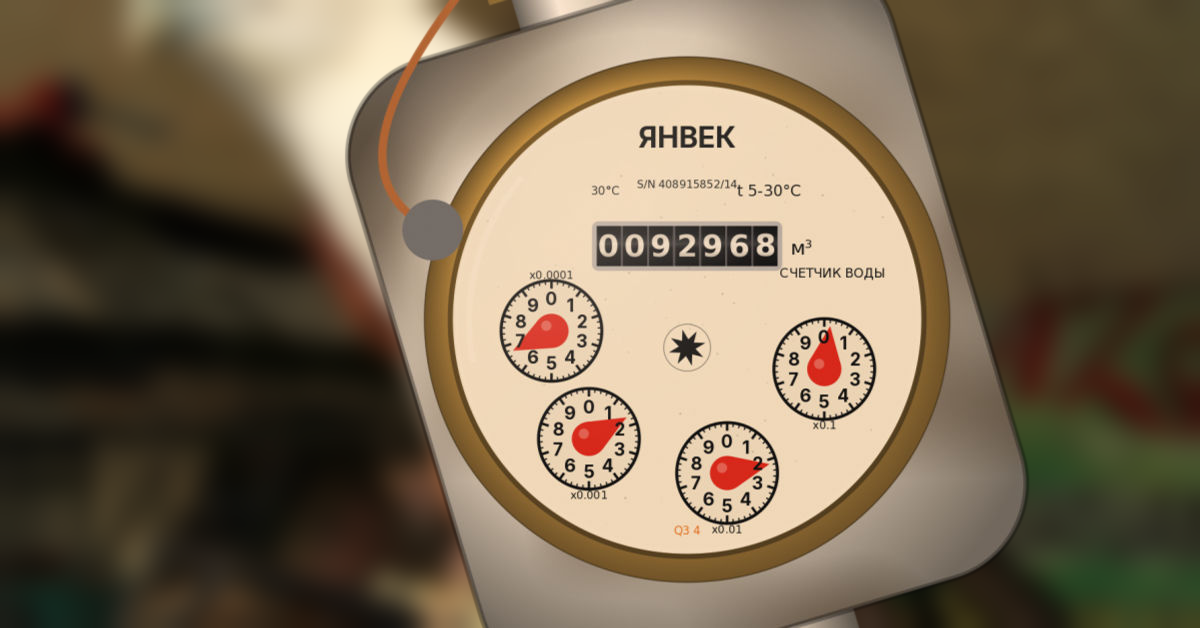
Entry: 92968.0216m³
